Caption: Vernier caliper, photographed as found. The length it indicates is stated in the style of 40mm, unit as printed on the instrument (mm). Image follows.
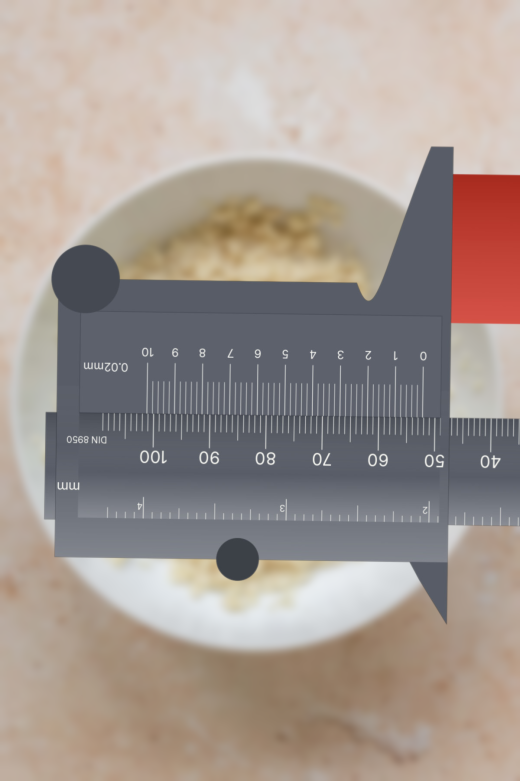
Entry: 52.2mm
